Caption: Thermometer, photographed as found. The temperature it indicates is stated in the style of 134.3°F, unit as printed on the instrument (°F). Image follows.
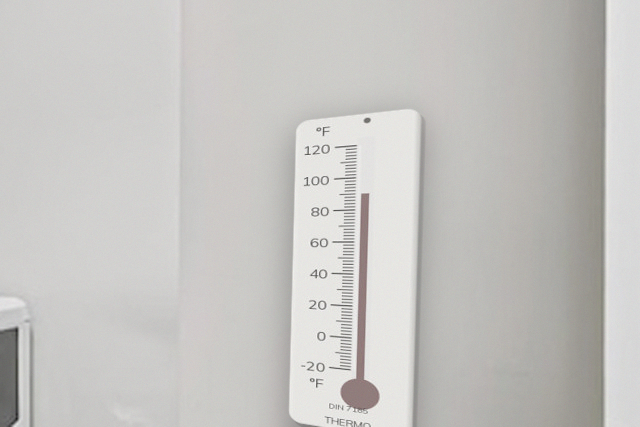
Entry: 90°F
